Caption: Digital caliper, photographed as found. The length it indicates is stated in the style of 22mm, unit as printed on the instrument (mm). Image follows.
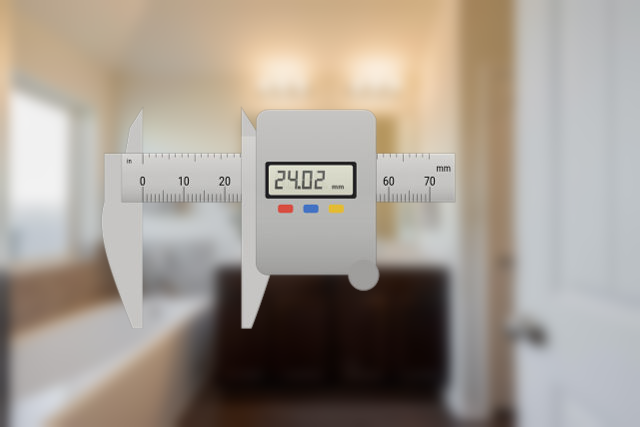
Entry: 24.02mm
